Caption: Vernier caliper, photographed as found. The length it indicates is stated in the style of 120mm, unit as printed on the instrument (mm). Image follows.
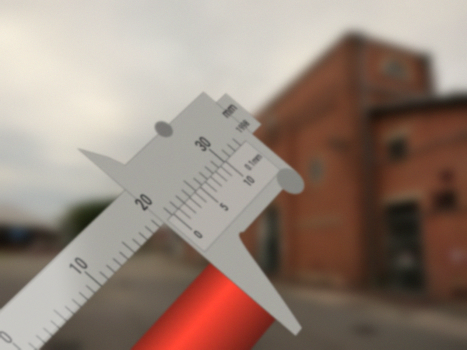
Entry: 21.2mm
